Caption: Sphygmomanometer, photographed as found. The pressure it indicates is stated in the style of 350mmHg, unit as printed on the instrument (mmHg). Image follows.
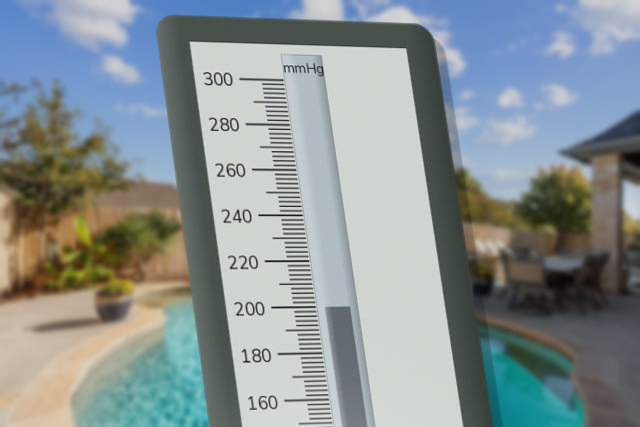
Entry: 200mmHg
